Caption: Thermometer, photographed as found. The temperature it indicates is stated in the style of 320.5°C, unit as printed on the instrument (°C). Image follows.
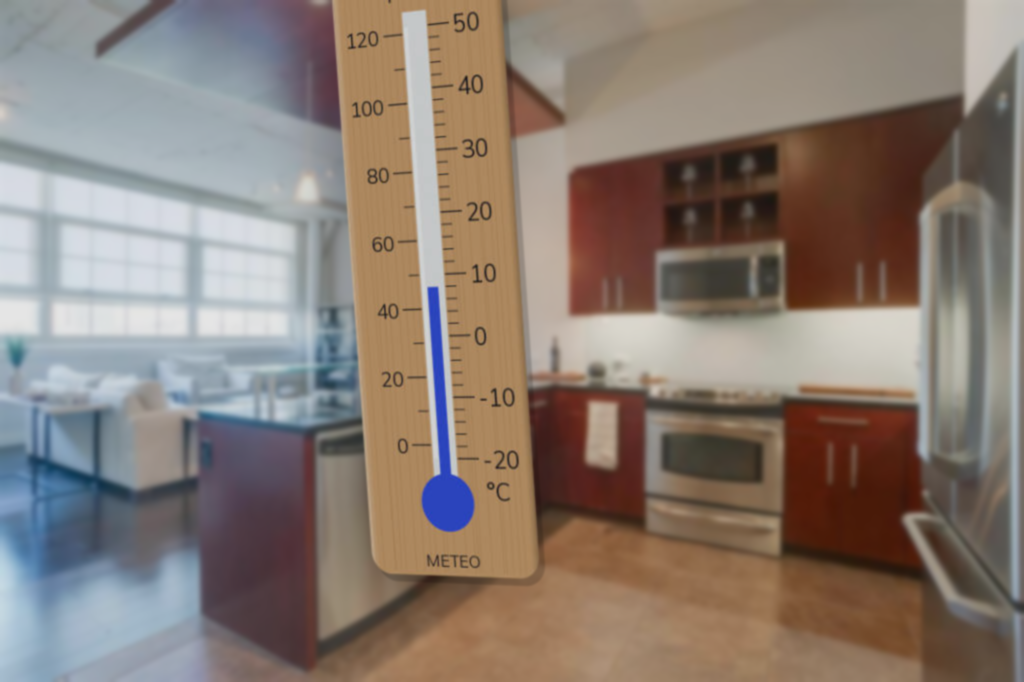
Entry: 8°C
